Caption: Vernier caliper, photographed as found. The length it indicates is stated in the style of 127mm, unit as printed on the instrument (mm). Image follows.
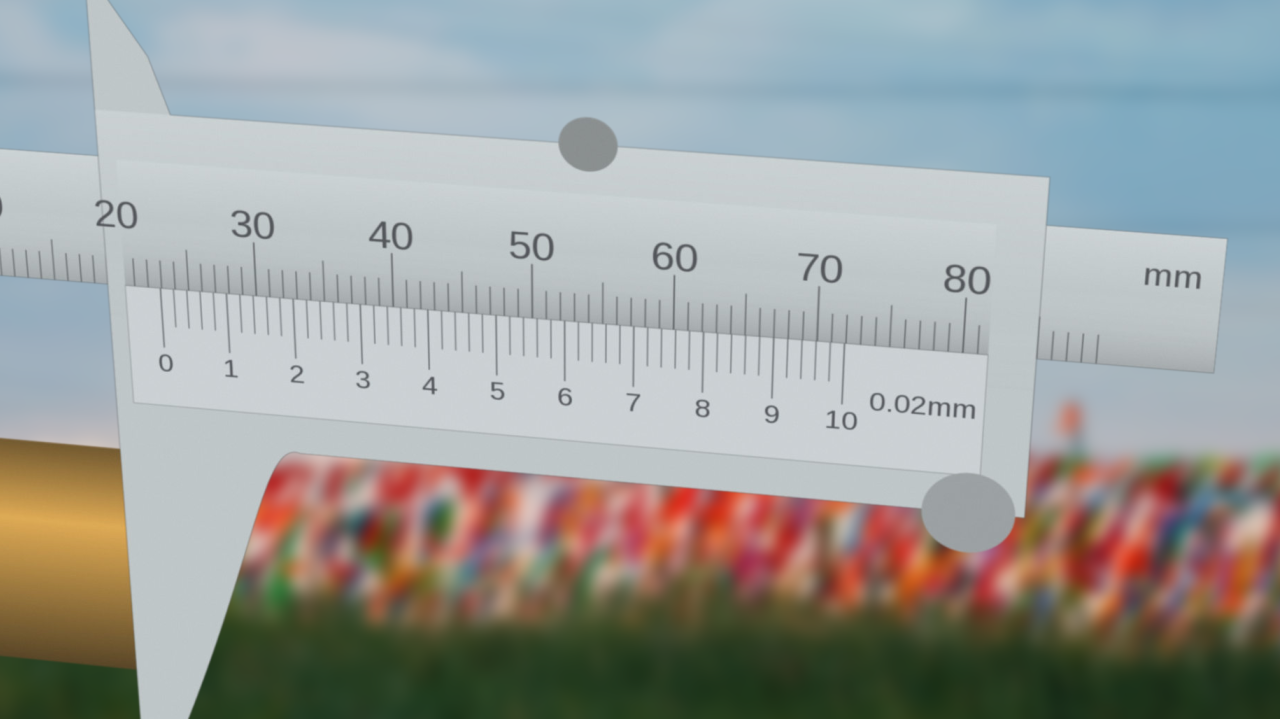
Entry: 22.9mm
